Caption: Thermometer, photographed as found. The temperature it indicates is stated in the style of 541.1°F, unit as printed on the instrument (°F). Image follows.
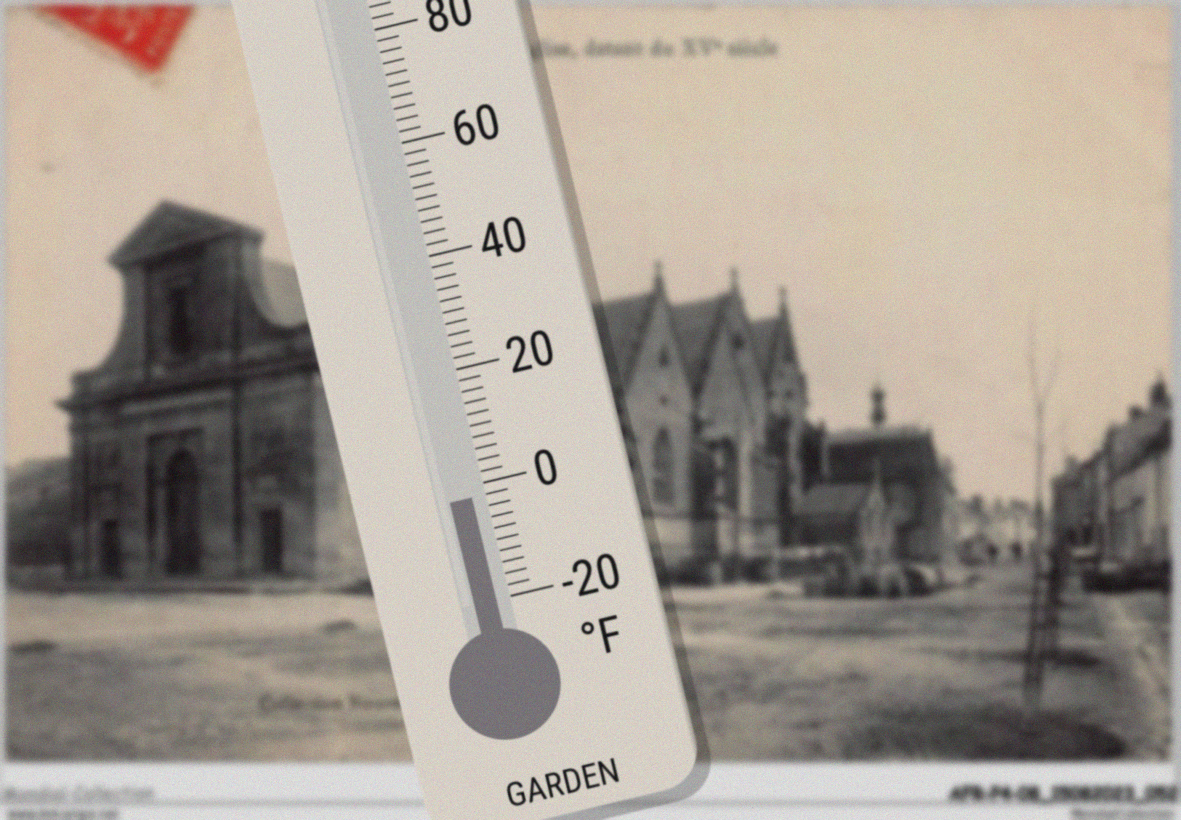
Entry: -2°F
